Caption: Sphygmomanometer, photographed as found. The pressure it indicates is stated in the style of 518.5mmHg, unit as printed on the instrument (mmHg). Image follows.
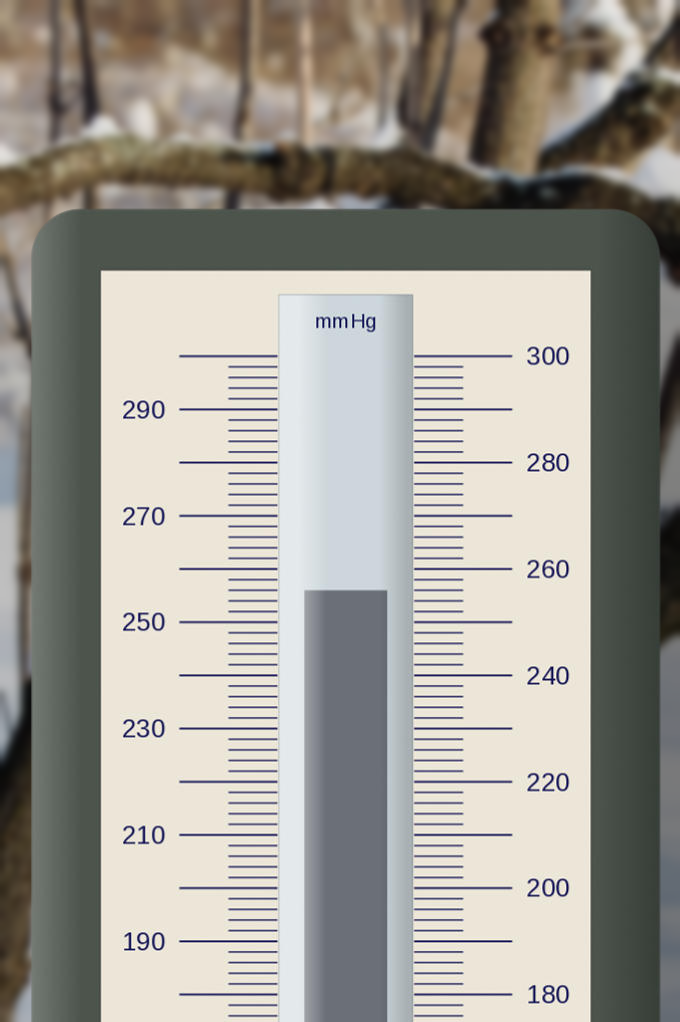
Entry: 256mmHg
